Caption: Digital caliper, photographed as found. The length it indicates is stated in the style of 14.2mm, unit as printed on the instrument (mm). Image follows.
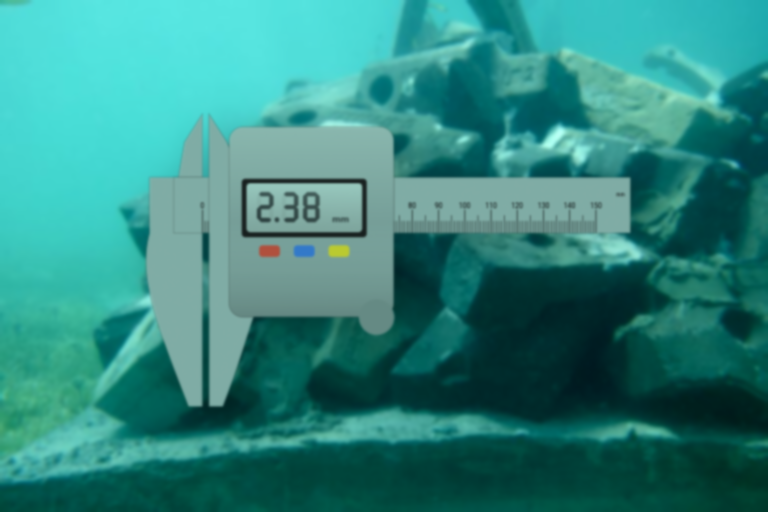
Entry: 2.38mm
